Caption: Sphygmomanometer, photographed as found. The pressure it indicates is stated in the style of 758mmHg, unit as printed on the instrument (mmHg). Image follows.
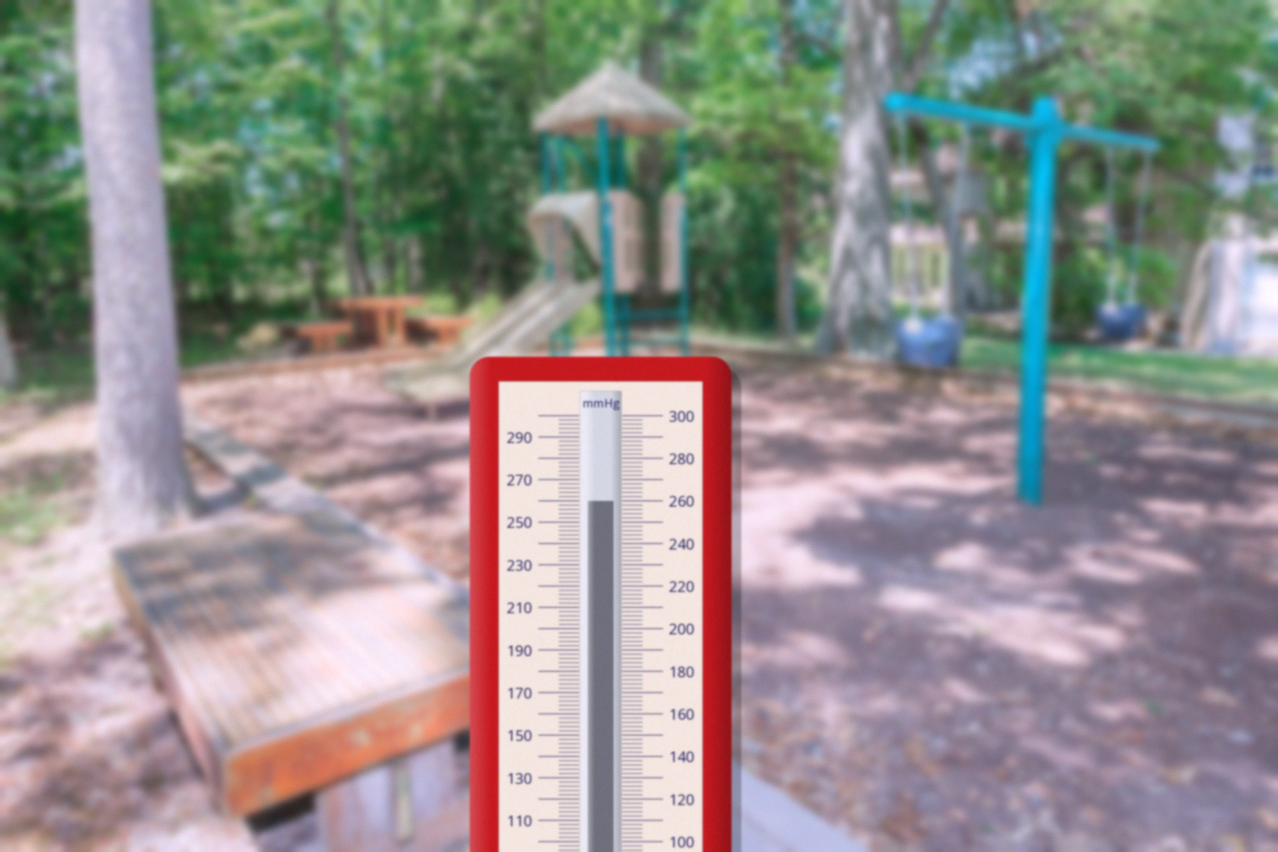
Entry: 260mmHg
